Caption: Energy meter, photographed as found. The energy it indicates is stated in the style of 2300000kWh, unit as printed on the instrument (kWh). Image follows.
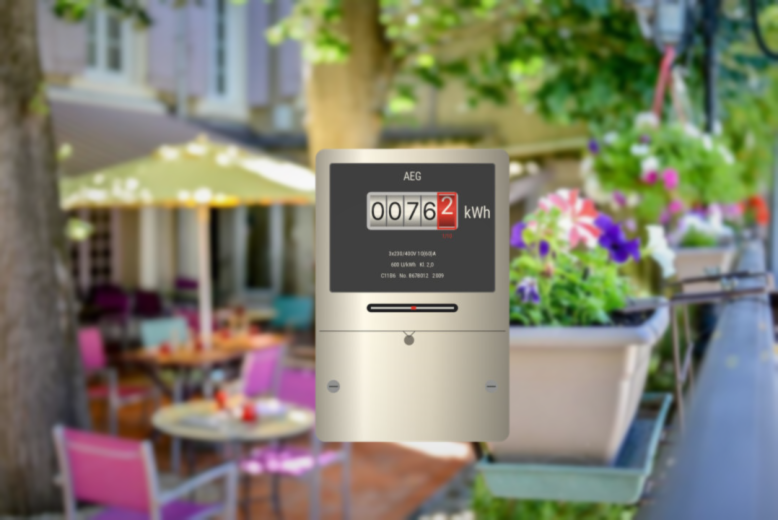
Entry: 76.2kWh
